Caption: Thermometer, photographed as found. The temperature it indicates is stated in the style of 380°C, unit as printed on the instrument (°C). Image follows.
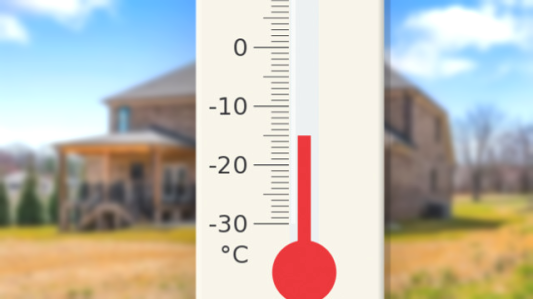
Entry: -15°C
